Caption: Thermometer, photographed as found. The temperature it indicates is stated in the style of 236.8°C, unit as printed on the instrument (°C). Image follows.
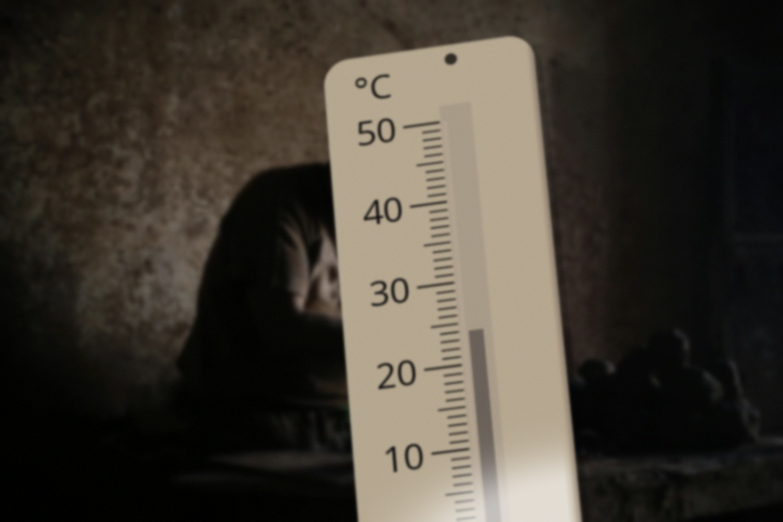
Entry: 24°C
